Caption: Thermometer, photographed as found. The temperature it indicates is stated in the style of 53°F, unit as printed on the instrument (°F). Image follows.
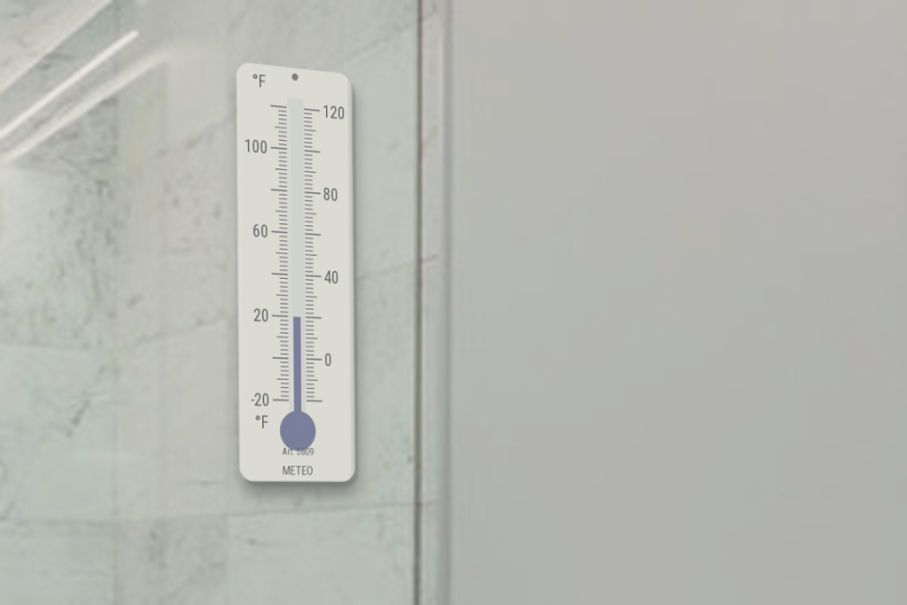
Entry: 20°F
